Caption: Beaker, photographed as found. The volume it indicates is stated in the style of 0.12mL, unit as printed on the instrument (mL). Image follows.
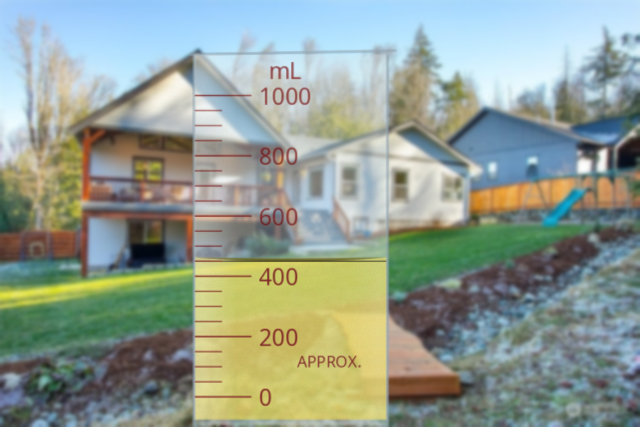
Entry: 450mL
